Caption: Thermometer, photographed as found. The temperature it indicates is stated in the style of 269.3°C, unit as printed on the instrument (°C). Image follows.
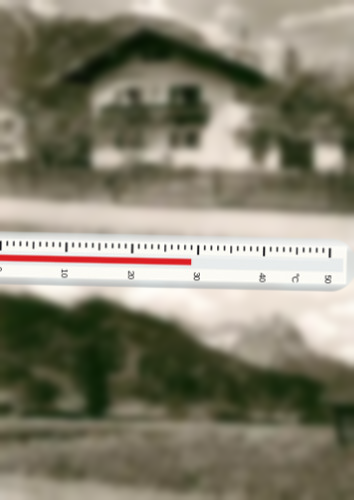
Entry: 29°C
